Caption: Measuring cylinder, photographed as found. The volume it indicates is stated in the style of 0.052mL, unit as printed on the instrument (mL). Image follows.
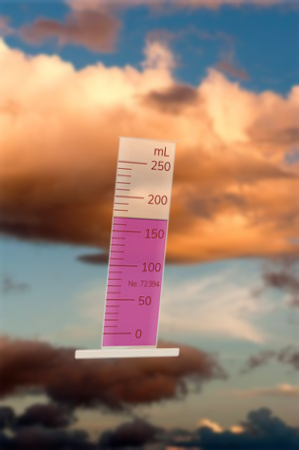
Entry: 170mL
